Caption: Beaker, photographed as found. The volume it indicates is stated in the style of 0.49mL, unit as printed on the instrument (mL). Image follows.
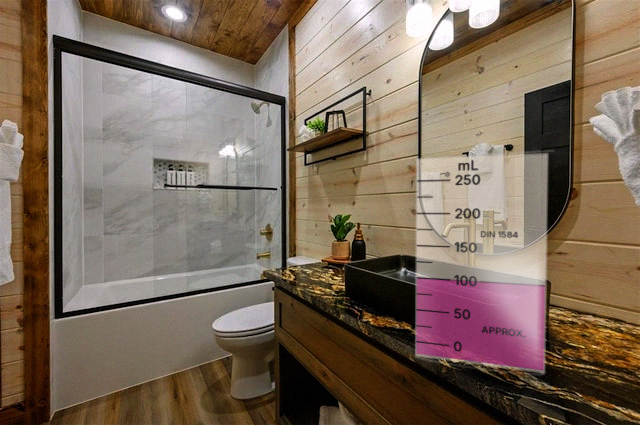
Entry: 100mL
